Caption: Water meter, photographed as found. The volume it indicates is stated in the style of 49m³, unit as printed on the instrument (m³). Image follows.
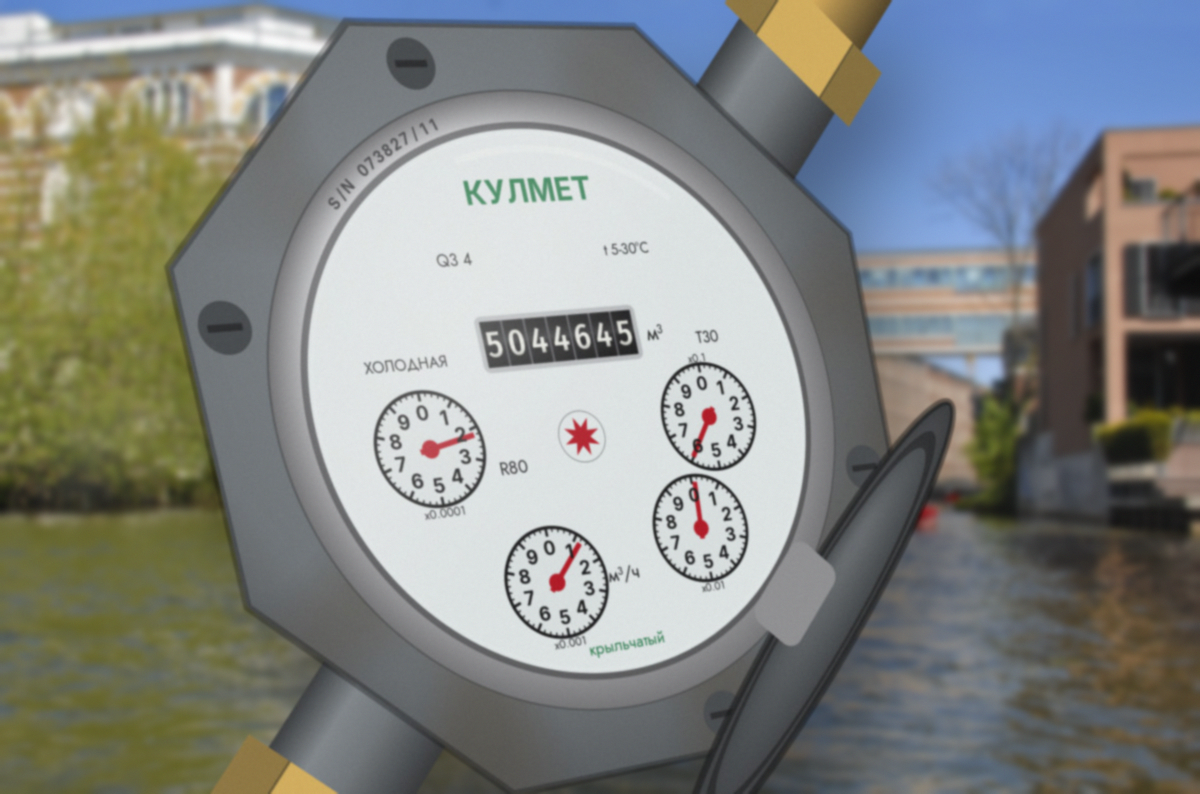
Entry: 5044645.6012m³
